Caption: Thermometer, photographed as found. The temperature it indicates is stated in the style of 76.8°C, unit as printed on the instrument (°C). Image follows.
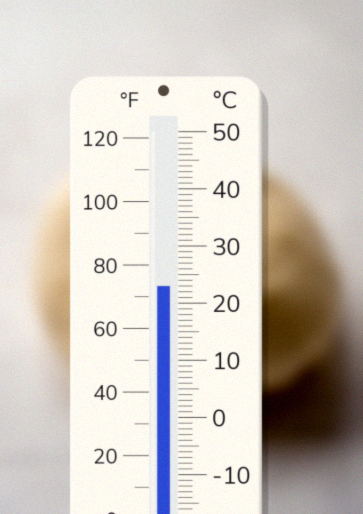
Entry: 23°C
